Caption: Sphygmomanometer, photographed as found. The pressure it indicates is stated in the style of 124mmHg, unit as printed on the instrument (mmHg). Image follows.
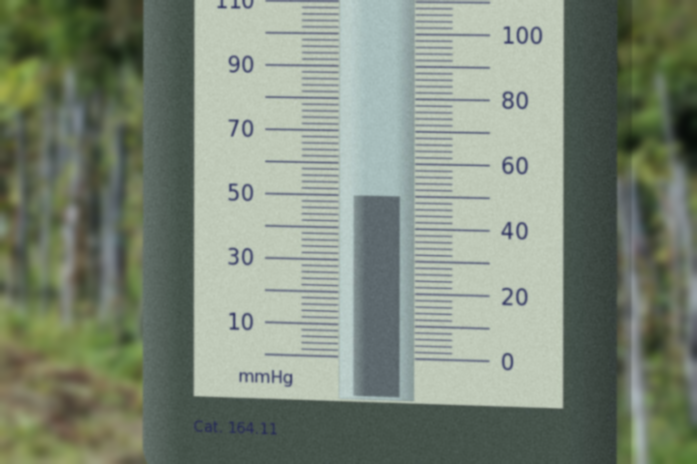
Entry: 50mmHg
